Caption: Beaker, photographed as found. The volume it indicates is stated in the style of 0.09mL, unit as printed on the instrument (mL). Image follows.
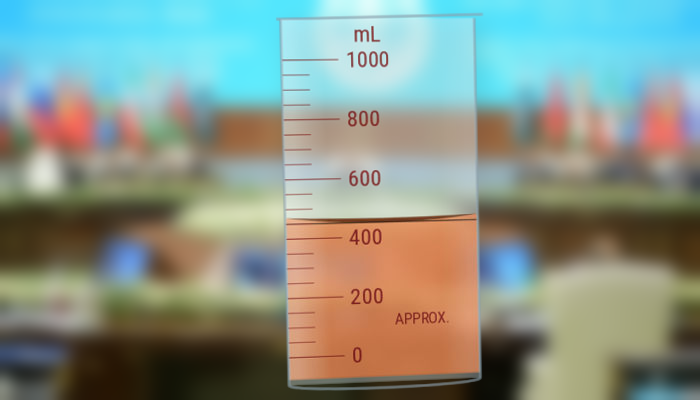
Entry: 450mL
